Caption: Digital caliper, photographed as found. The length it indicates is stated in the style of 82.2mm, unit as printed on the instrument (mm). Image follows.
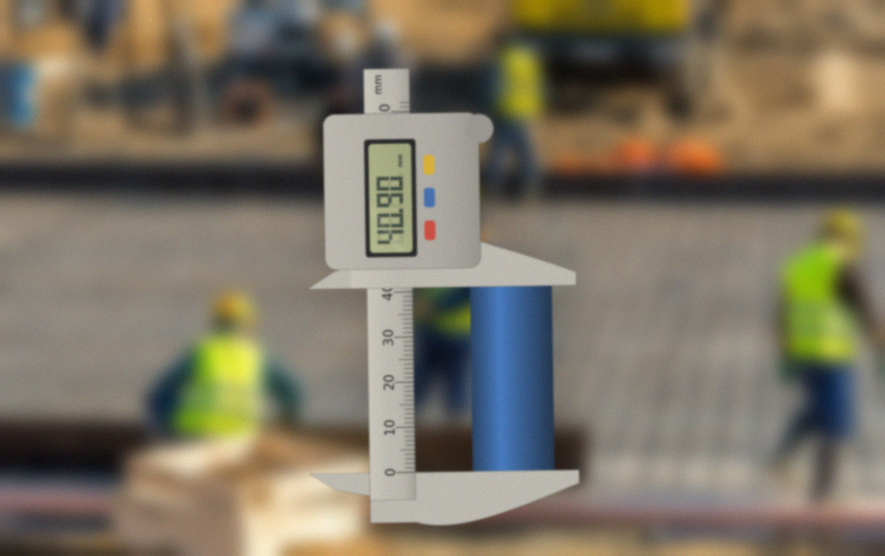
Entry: 40.90mm
